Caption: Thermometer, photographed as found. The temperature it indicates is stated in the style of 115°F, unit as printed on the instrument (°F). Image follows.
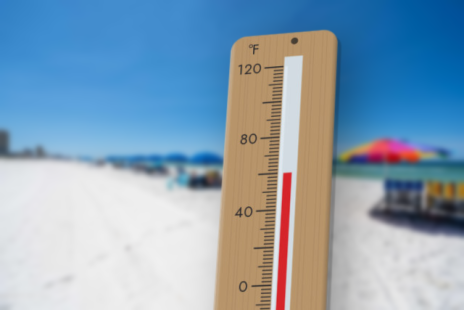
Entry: 60°F
